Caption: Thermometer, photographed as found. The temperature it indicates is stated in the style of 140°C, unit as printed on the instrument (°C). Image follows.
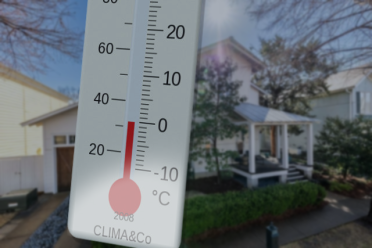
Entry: 0°C
